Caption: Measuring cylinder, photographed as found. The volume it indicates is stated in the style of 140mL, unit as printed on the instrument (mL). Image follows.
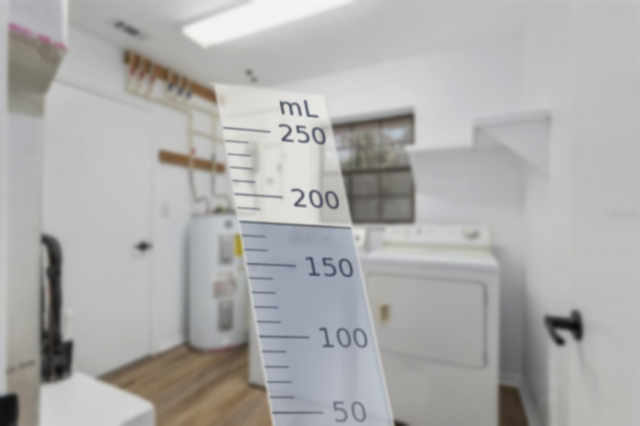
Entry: 180mL
